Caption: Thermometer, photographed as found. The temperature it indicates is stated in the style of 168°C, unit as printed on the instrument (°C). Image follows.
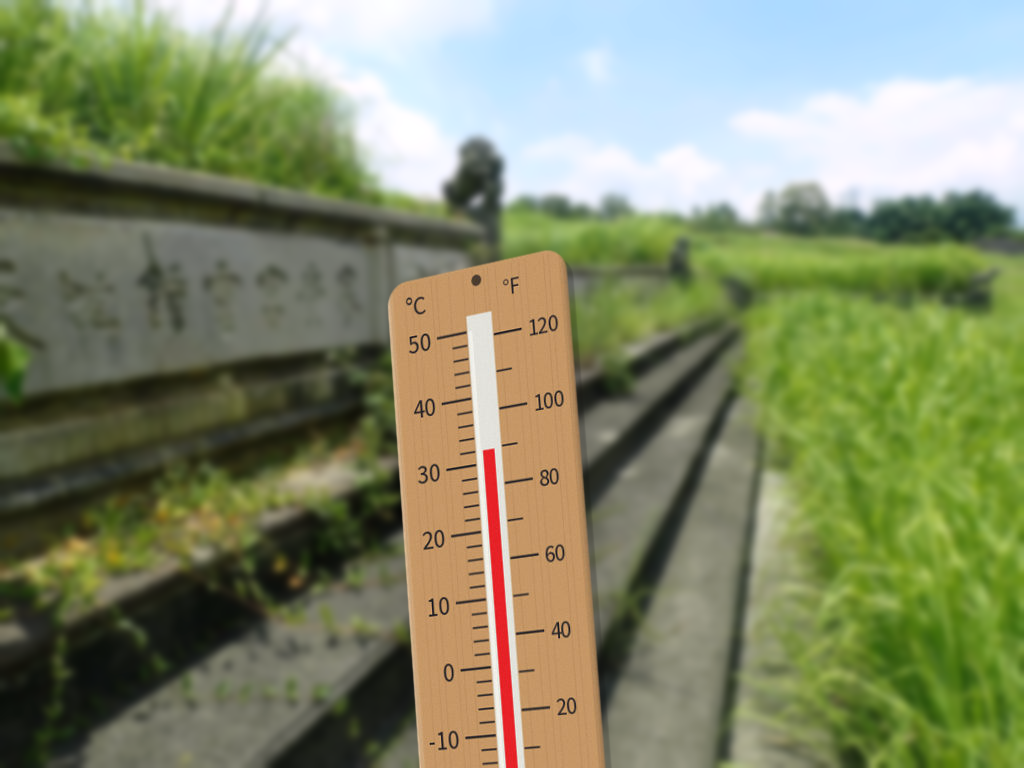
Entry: 32°C
